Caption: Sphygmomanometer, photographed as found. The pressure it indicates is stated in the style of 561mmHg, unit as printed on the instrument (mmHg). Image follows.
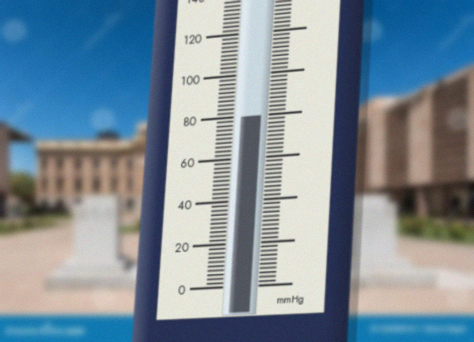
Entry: 80mmHg
